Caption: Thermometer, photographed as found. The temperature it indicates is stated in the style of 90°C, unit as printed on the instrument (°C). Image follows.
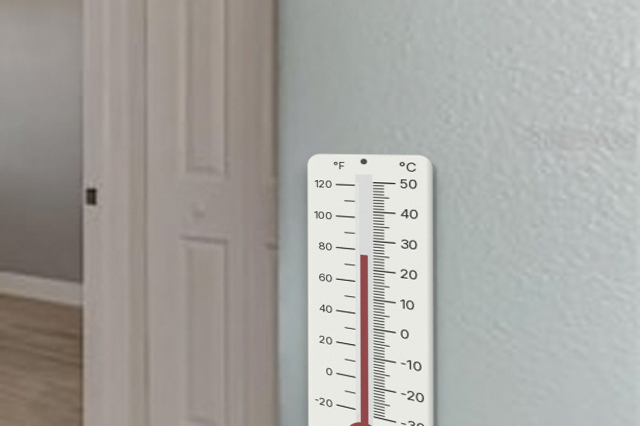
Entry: 25°C
